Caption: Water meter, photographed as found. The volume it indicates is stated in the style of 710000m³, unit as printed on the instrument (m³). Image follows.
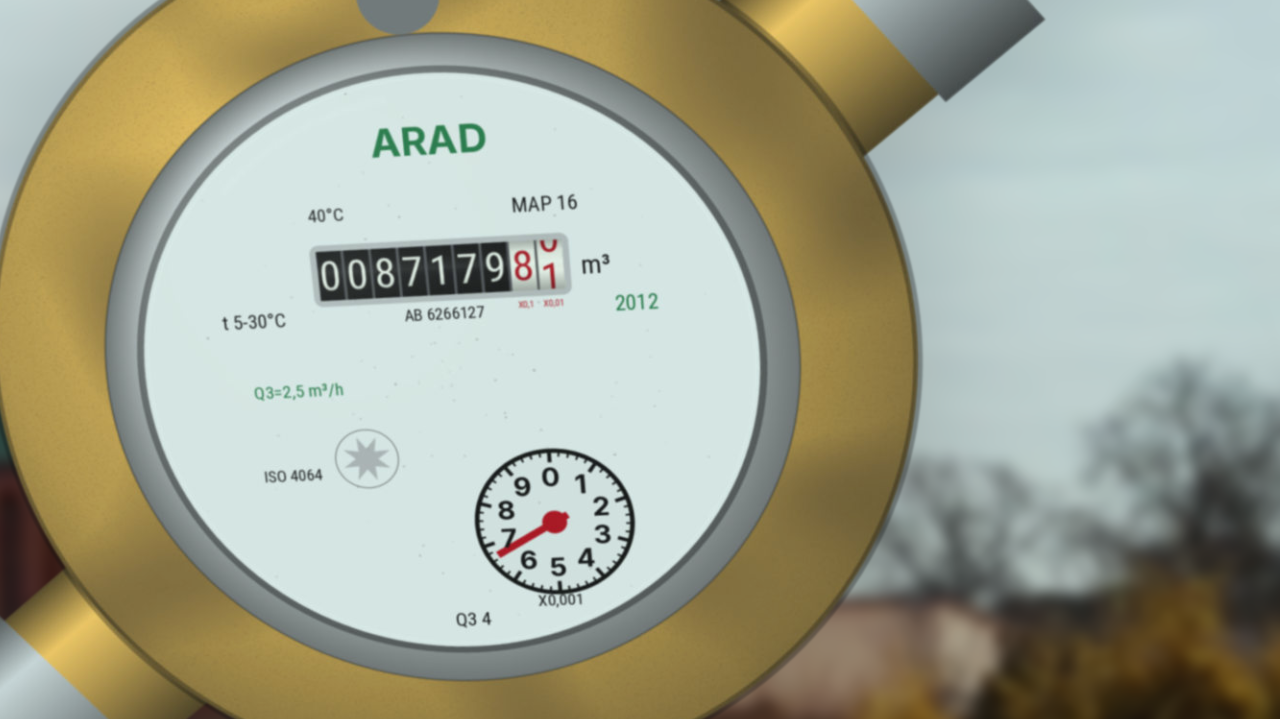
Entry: 87179.806m³
